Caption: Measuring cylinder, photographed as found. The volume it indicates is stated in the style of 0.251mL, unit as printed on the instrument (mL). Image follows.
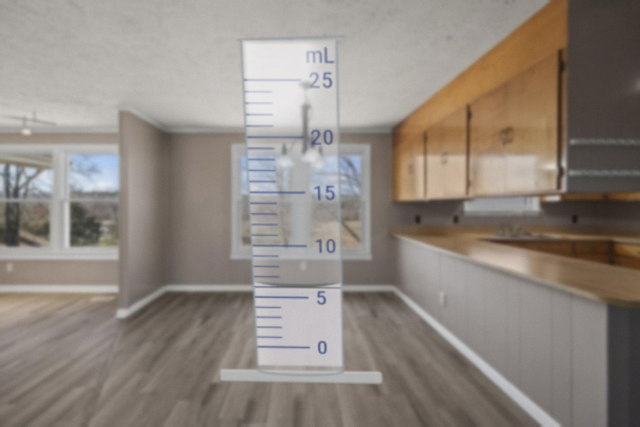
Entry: 6mL
